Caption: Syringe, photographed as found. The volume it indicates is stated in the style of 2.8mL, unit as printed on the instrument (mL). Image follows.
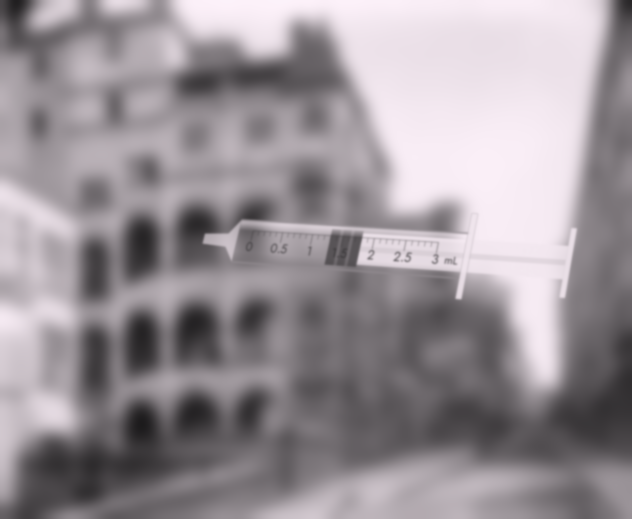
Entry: 1.3mL
